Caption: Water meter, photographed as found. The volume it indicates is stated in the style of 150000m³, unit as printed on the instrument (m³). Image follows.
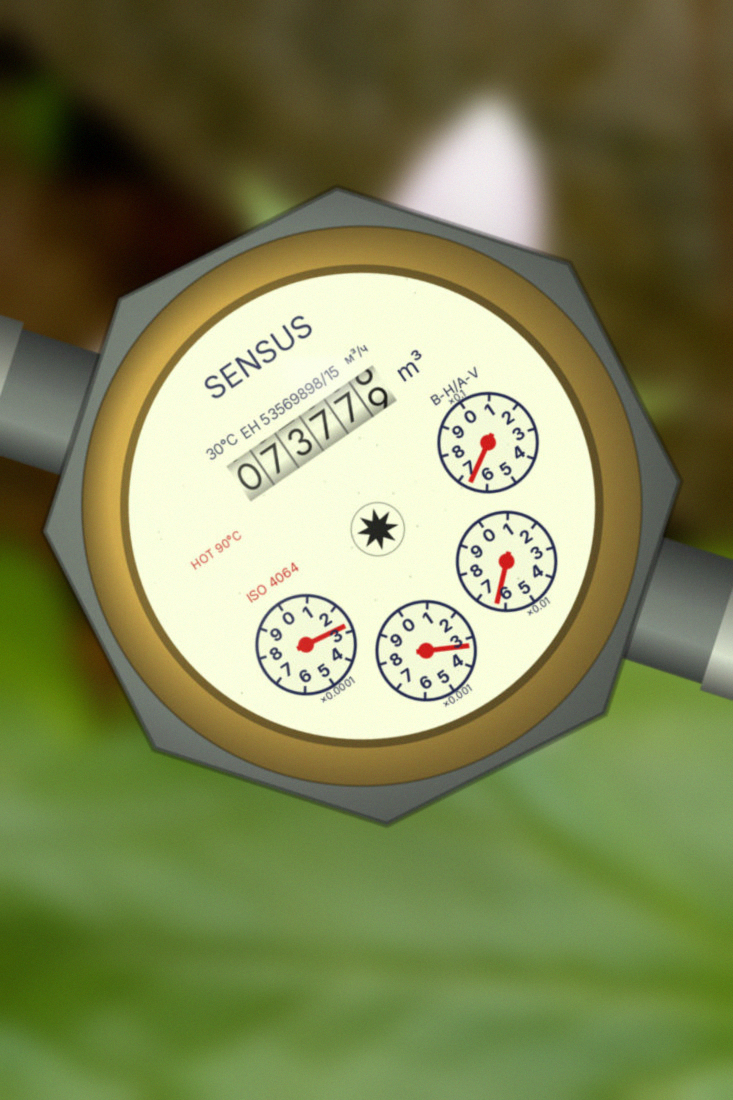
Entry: 73778.6632m³
